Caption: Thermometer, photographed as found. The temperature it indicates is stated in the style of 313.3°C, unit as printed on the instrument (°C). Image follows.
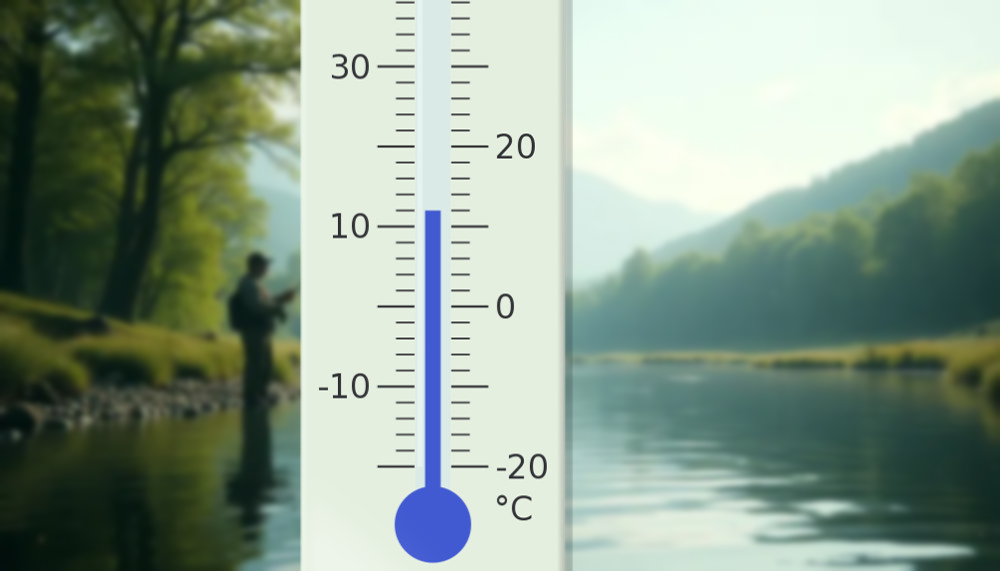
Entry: 12°C
